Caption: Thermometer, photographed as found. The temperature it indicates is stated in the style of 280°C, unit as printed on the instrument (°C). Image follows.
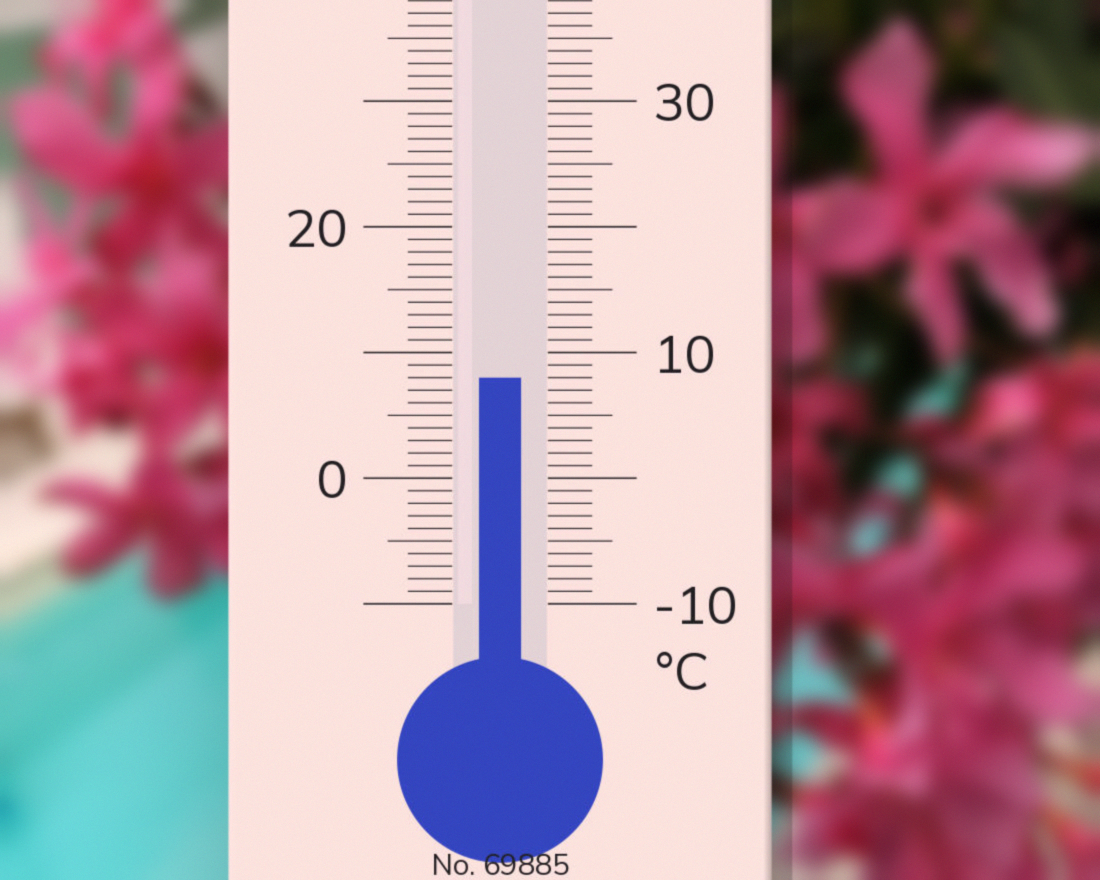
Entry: 8°C
